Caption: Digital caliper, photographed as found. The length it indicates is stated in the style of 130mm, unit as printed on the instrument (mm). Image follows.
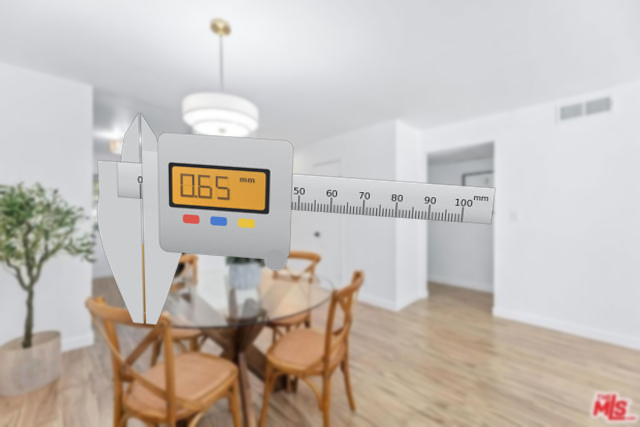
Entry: 0.65mm
